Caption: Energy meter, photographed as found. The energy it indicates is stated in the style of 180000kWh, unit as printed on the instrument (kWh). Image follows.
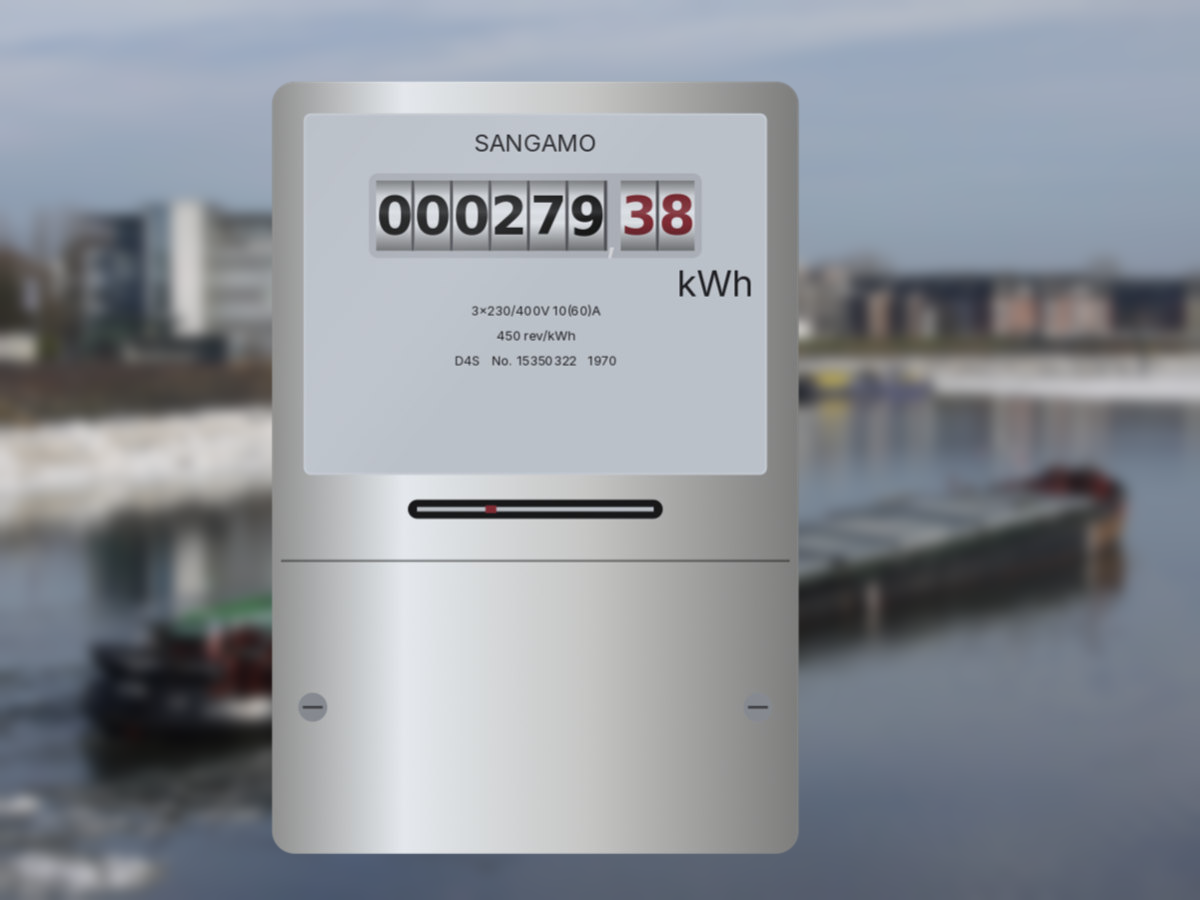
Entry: 279.38kWh
